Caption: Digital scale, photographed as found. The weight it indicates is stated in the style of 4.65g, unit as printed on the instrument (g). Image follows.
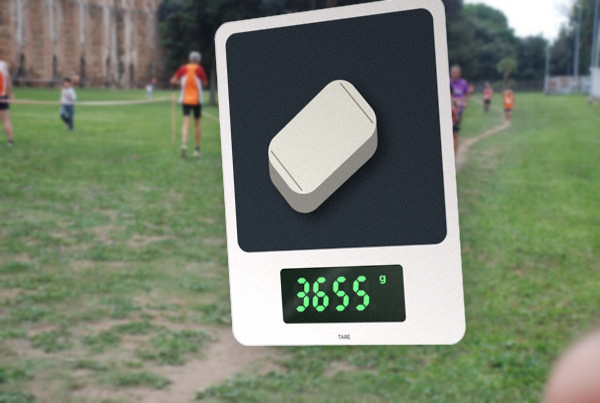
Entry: 3655g
